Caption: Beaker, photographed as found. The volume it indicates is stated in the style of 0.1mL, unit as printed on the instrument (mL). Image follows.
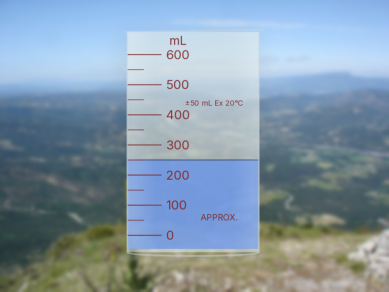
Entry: 250mL
